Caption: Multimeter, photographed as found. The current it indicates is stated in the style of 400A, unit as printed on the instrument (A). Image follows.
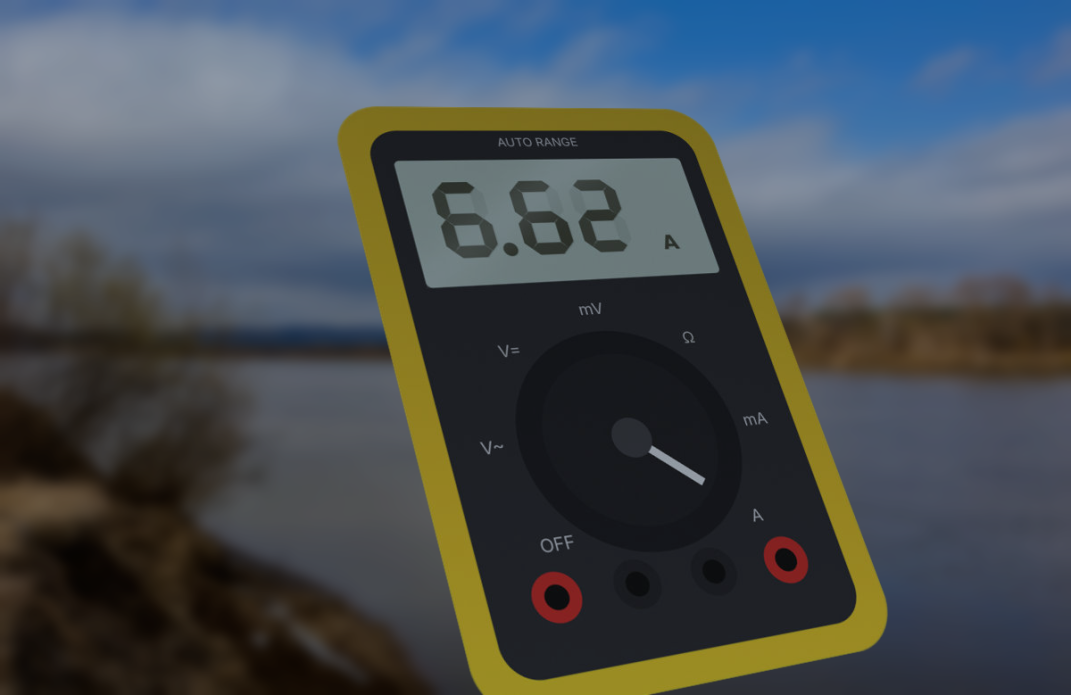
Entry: 6.62A
